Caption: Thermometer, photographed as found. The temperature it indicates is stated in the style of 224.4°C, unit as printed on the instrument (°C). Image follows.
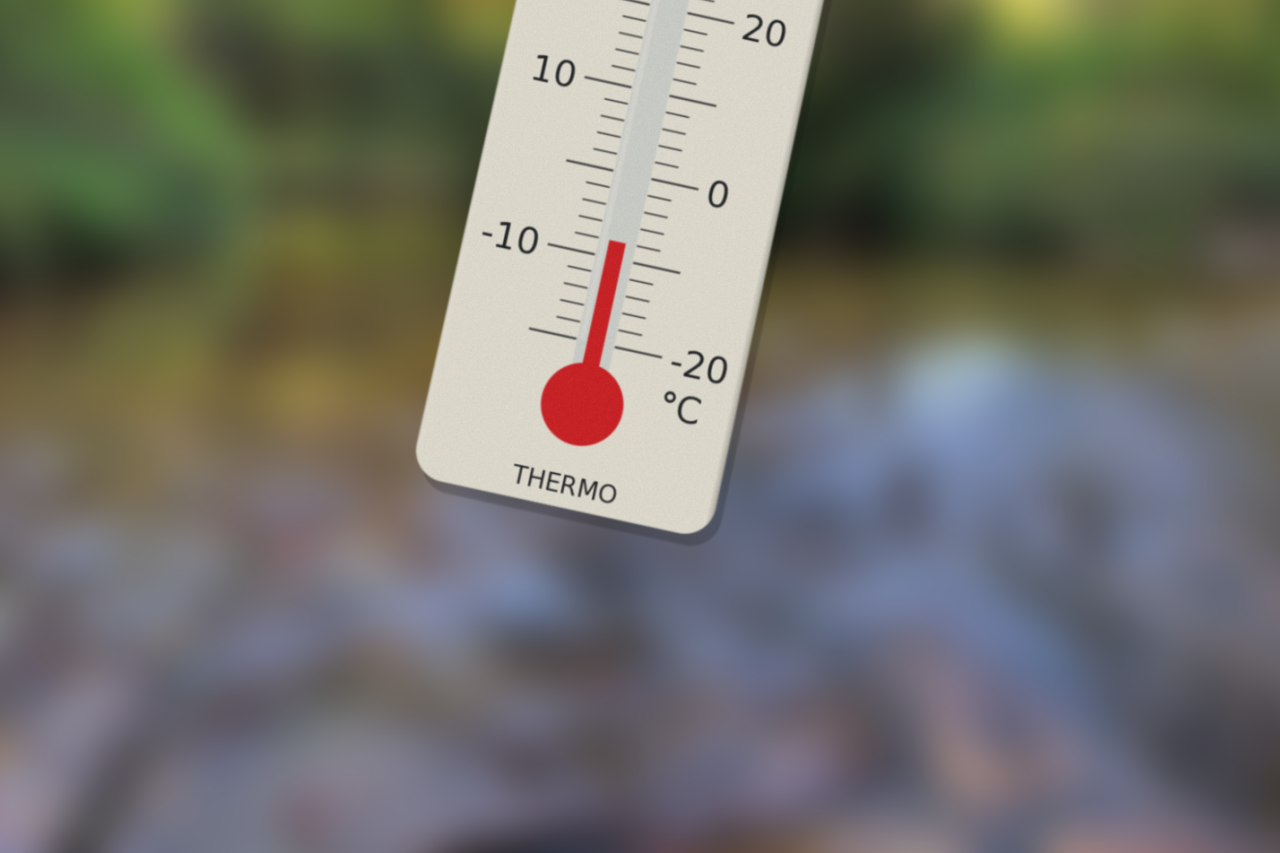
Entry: -8°C
